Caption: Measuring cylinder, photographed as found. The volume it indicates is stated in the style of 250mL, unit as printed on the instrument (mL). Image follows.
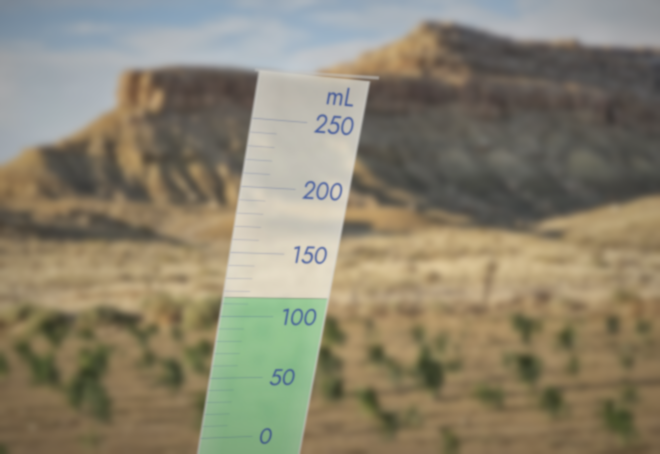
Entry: 115mL
